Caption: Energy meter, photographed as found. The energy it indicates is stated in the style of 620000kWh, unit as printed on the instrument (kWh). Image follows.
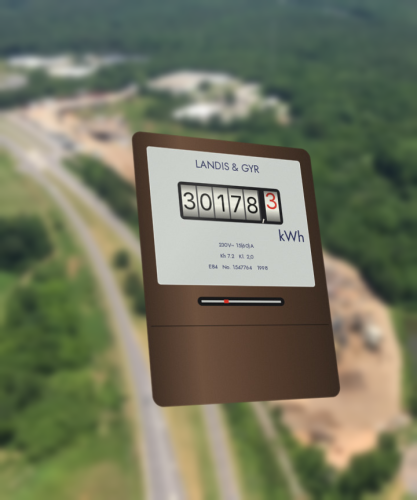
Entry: 30178.3kWh
